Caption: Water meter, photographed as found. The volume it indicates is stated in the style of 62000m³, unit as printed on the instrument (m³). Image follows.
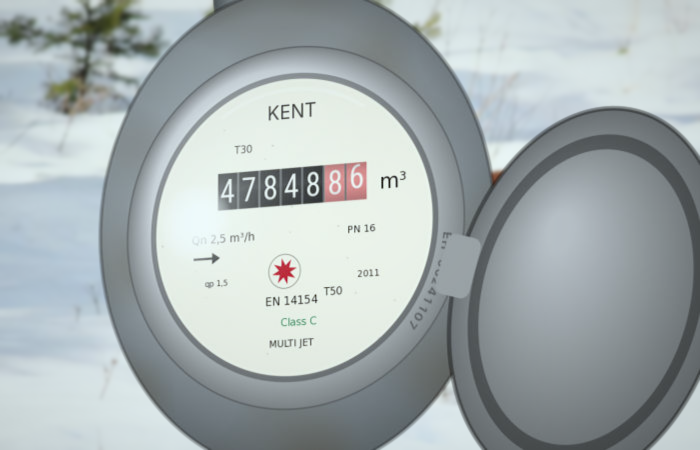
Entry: 47848.86m³
